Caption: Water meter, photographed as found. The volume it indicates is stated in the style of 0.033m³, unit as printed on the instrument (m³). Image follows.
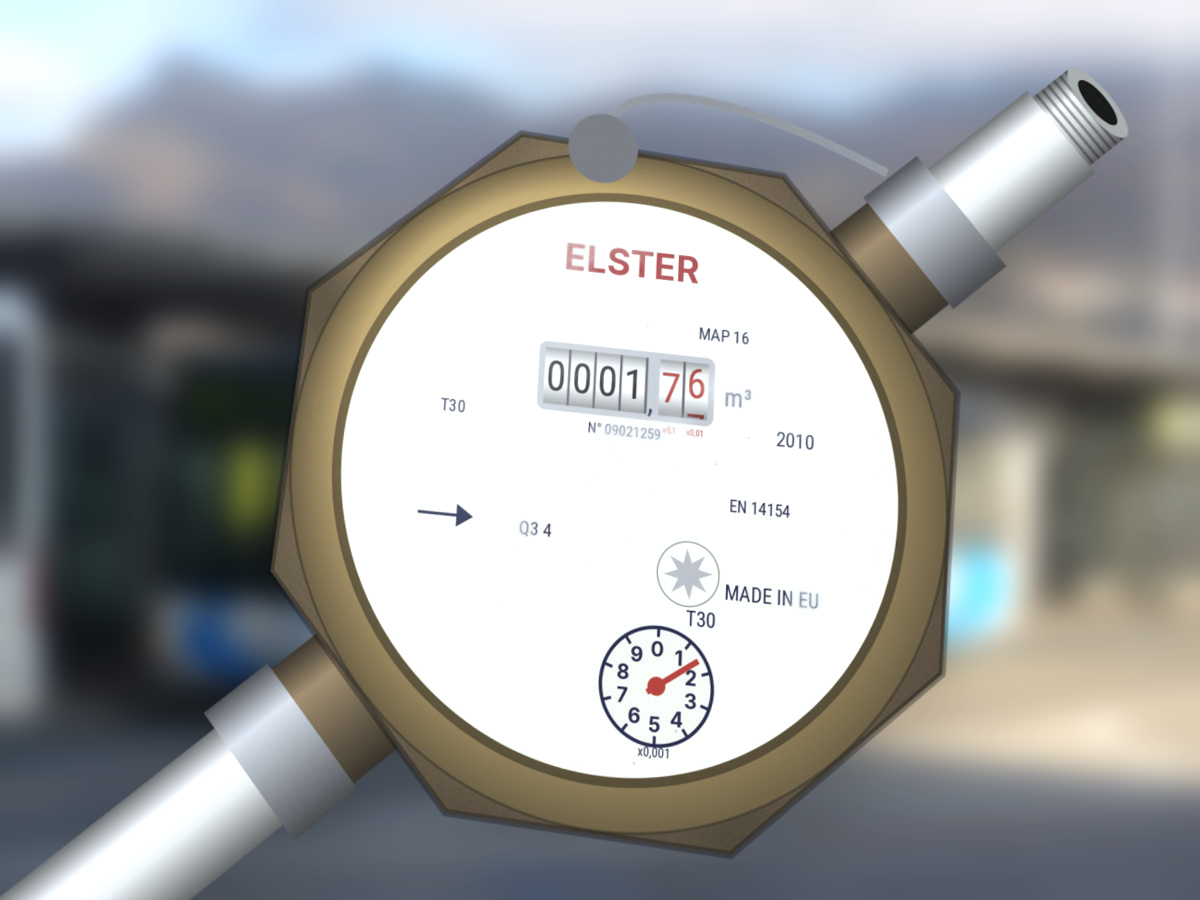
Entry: 1.761m³
